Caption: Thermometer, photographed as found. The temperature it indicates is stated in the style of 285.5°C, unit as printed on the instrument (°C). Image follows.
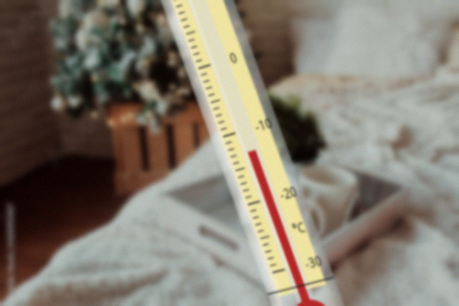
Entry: -13°C
